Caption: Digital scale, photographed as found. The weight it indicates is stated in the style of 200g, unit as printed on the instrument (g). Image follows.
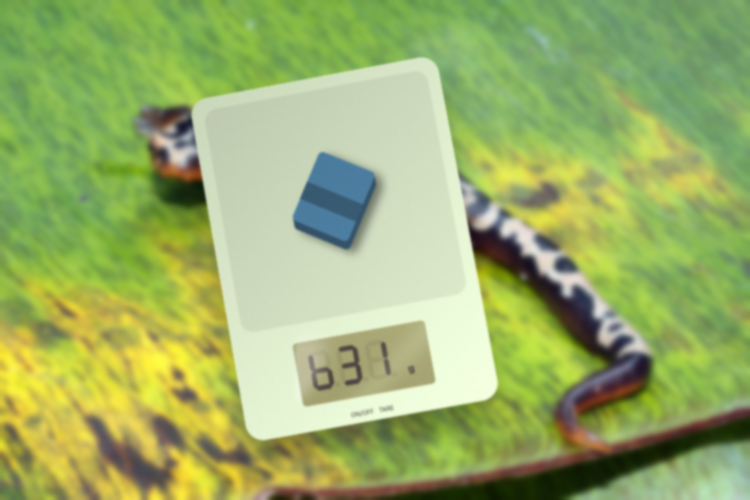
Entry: 631g
